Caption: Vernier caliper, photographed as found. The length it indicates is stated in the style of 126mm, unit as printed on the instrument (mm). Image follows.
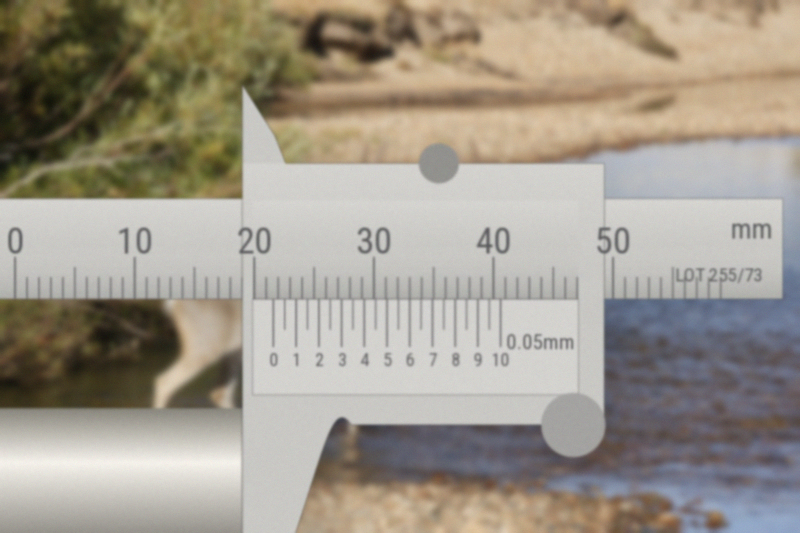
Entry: 21.6mm
